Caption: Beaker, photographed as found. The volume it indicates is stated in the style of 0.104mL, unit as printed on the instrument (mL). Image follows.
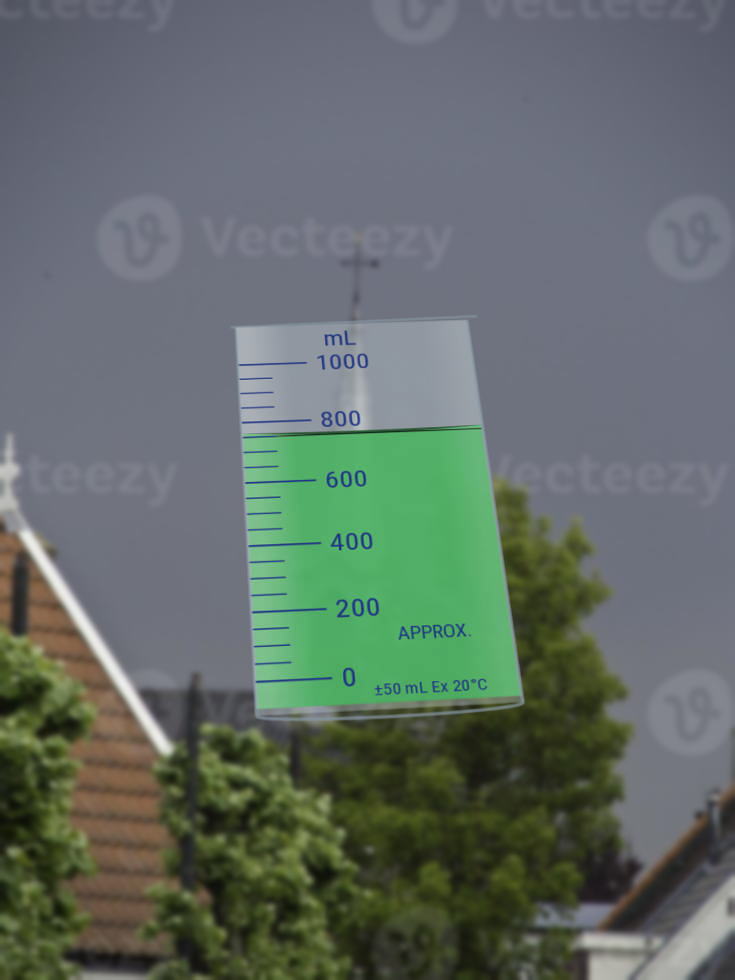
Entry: 750mL
